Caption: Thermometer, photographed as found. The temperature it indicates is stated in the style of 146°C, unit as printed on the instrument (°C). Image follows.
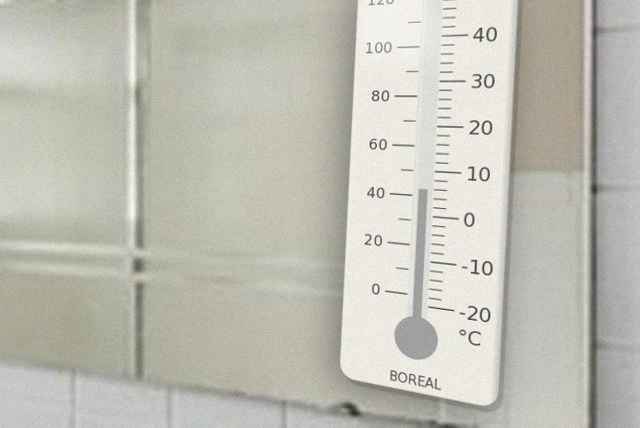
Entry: 6°C
